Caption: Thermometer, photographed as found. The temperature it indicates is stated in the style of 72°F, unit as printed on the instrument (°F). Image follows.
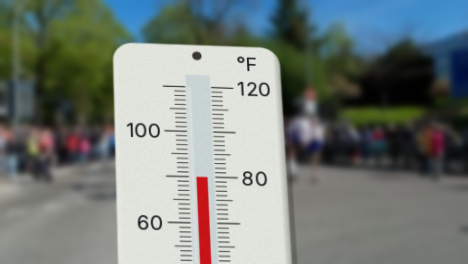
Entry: 80°F
